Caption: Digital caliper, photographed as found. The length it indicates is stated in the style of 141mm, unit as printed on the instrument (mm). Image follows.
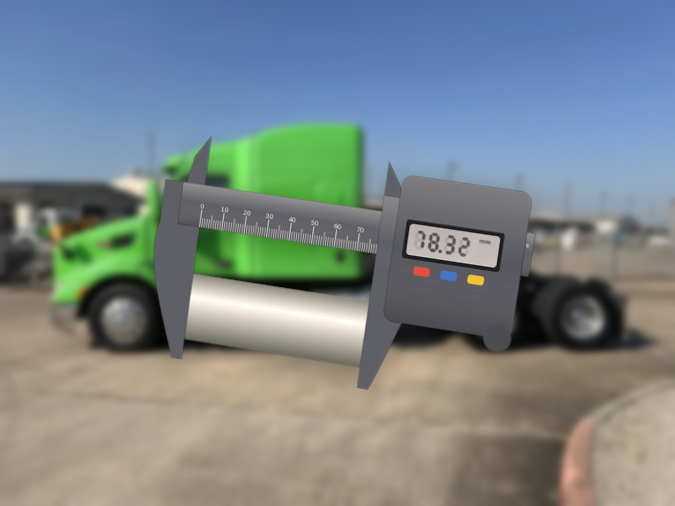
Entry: 78.32mm
